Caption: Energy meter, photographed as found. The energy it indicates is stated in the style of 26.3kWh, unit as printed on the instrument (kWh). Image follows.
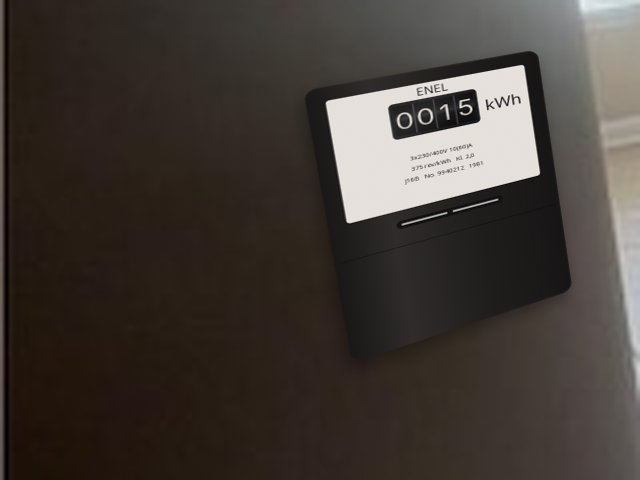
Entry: 15kWh
